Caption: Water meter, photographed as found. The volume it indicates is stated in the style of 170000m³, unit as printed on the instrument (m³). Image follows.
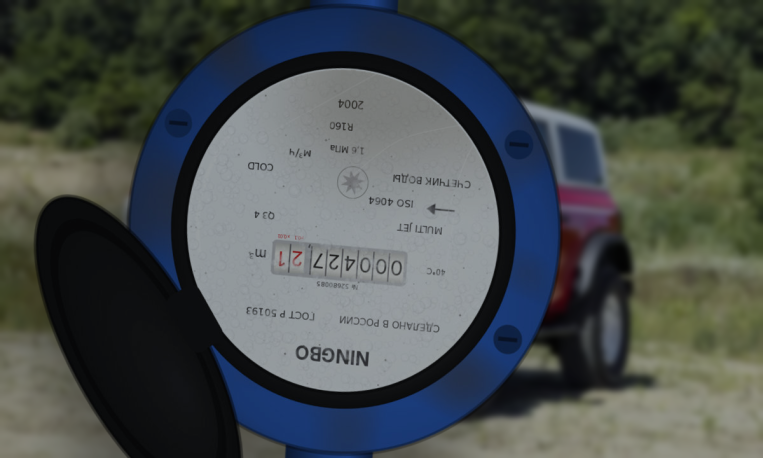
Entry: 427.21m³
